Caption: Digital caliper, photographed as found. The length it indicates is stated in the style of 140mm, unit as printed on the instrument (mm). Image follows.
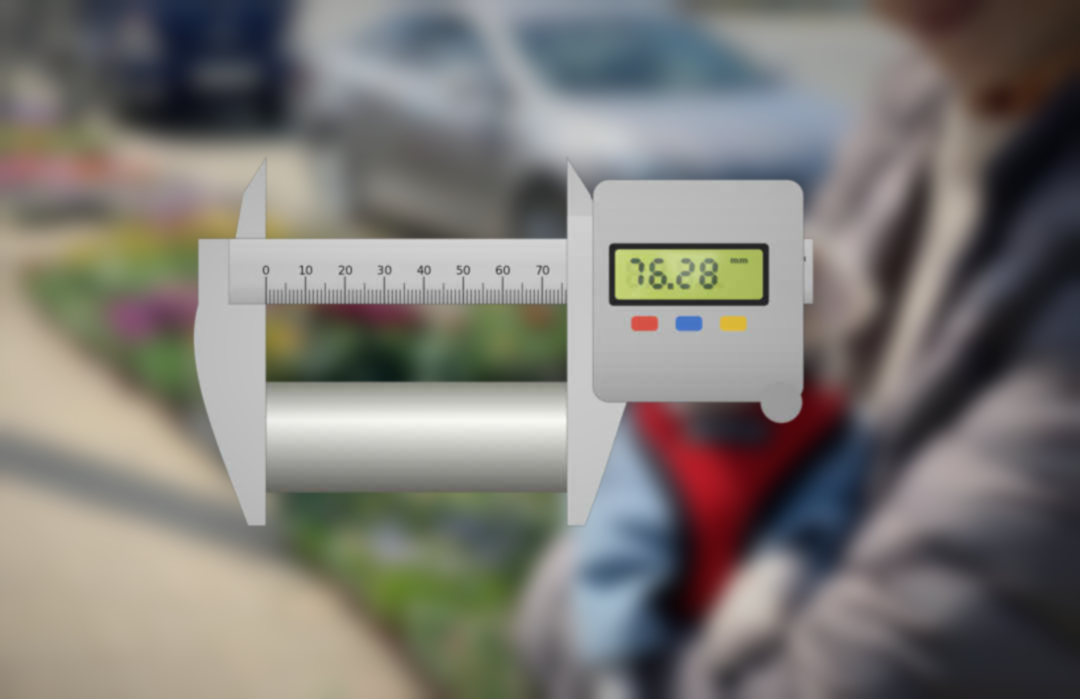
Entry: 76.28mm
